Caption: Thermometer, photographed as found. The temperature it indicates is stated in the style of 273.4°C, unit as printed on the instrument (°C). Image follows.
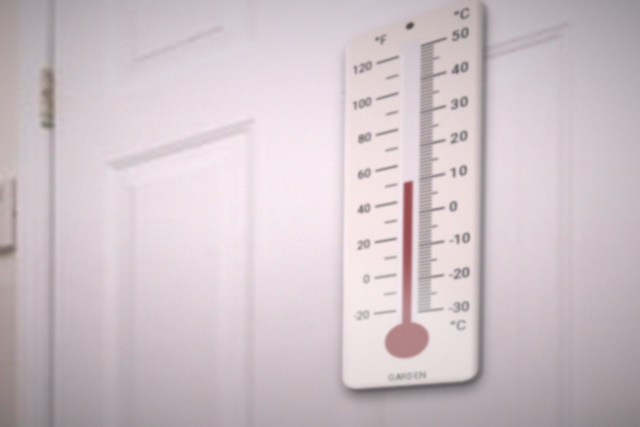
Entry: 10°C
